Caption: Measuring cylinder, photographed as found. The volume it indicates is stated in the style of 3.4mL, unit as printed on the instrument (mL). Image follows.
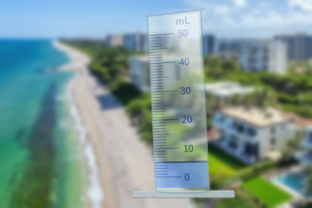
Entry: 5mL
